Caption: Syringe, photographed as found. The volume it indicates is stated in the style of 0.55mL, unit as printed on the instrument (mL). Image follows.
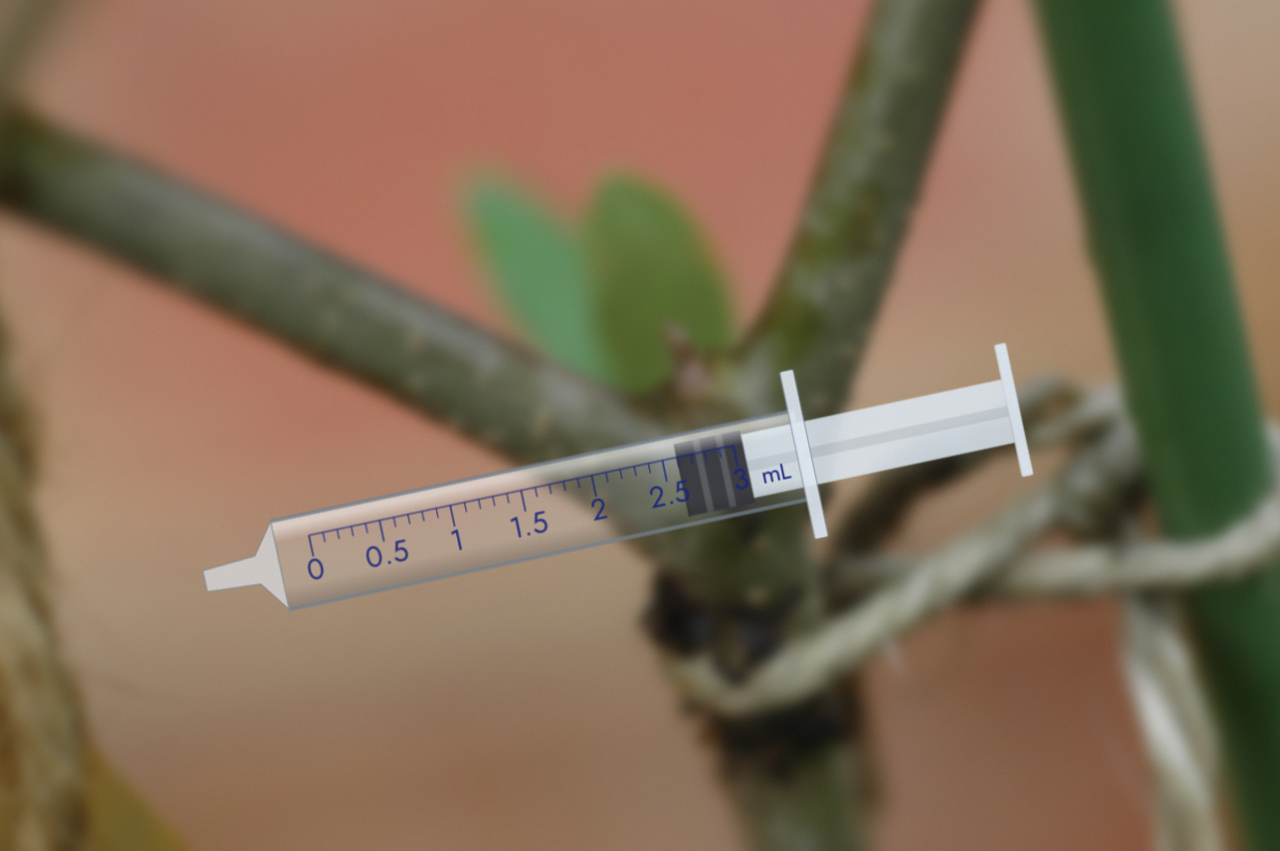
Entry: 2.6mL
